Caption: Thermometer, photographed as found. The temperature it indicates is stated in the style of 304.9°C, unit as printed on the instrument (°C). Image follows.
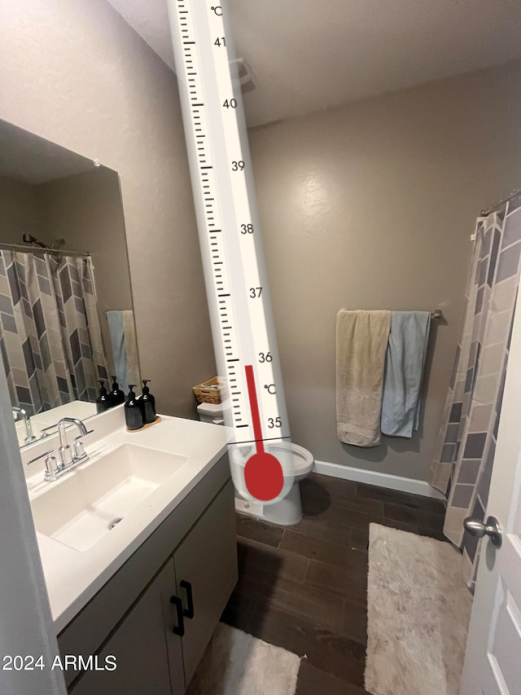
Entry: 35.9°C
